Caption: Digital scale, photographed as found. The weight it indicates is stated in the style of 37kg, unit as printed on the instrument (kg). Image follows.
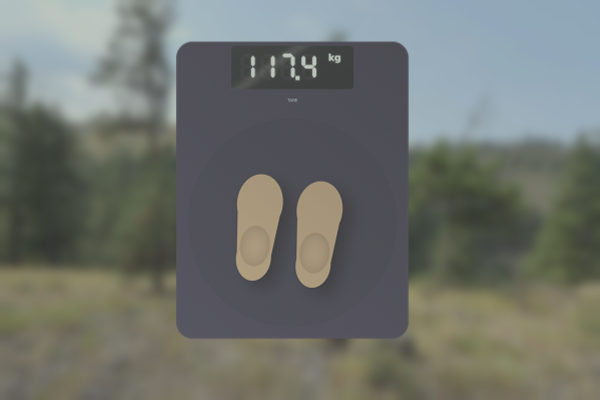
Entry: 117.4kg
